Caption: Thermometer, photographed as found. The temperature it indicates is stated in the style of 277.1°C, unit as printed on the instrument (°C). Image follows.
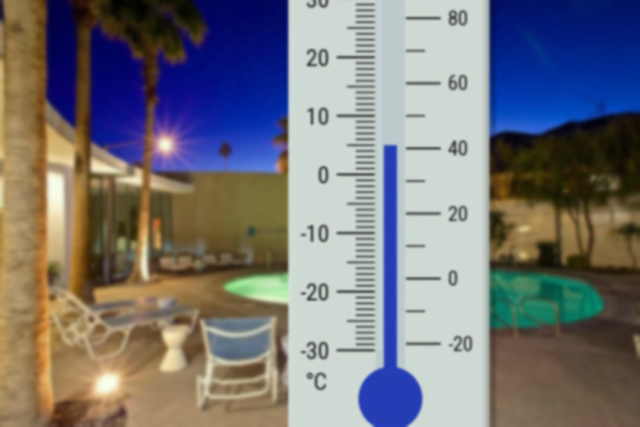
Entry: 5°C
